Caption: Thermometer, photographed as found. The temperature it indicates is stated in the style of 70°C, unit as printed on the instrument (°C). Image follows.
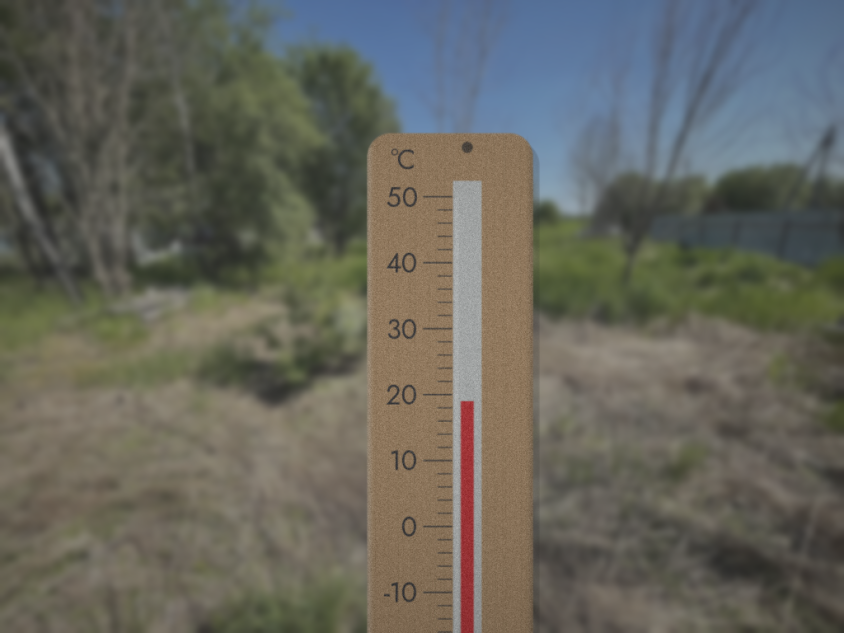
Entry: 19°C
